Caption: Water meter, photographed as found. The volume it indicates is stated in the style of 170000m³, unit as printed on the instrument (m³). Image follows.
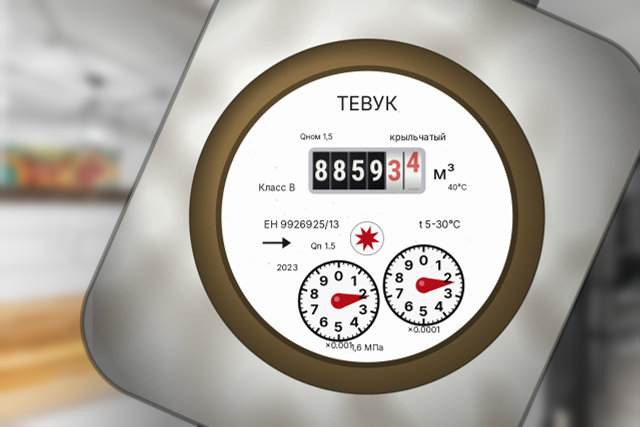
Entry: 8859.3422m³
